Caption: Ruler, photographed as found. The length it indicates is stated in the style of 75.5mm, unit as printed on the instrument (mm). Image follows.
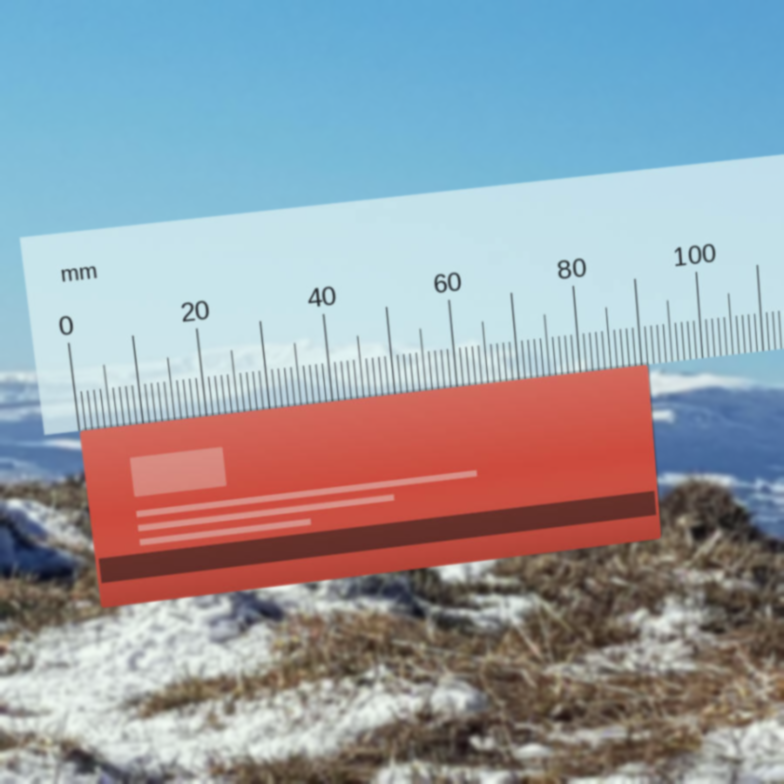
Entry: 91mm
